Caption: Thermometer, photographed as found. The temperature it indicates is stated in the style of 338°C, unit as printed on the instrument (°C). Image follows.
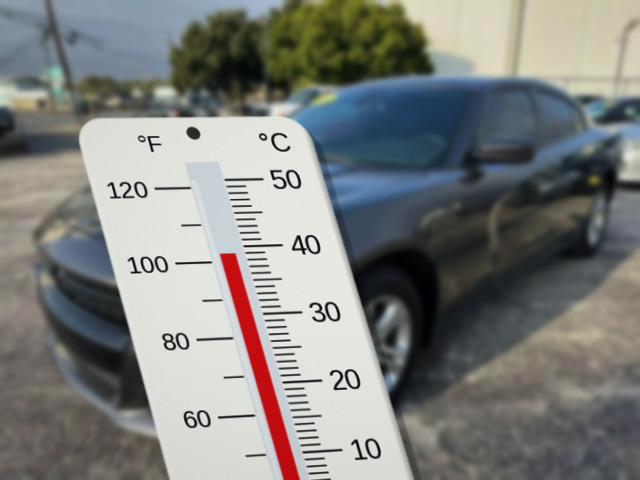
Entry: 39°C
